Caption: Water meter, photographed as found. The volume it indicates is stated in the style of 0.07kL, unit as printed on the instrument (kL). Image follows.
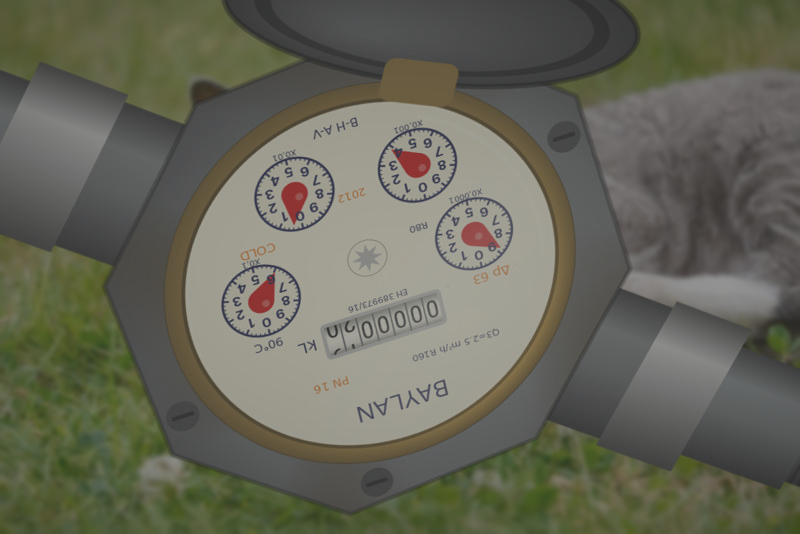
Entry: 19.6038kL
